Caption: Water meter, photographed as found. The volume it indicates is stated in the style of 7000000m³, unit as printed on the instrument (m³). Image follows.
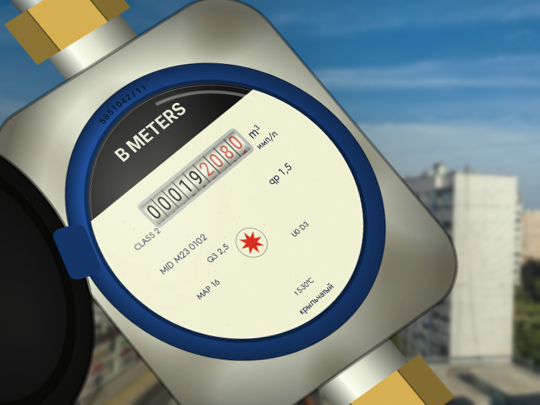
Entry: 19.2080m³
